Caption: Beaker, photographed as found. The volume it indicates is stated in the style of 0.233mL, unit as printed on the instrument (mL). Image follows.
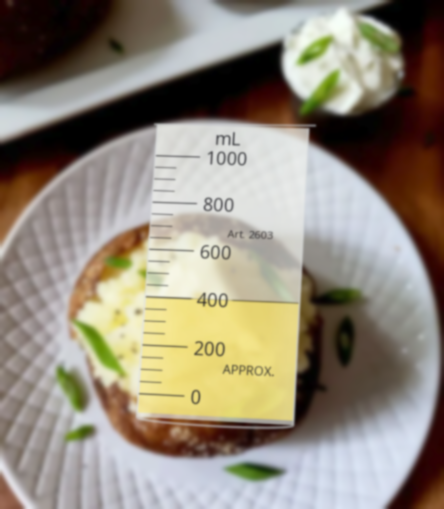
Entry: 400mL
